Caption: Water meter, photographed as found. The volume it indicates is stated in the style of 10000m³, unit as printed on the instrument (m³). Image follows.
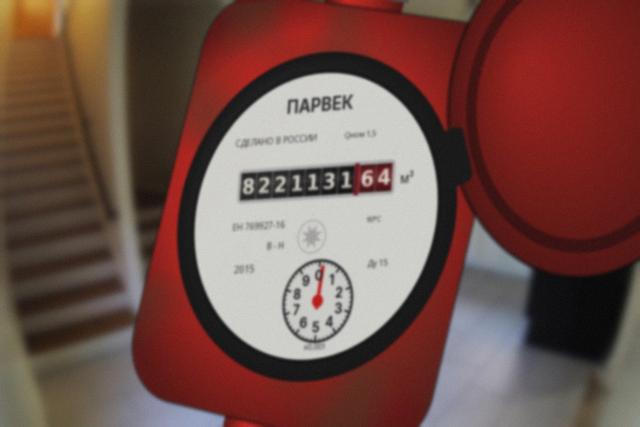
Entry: 8221131.640m³
